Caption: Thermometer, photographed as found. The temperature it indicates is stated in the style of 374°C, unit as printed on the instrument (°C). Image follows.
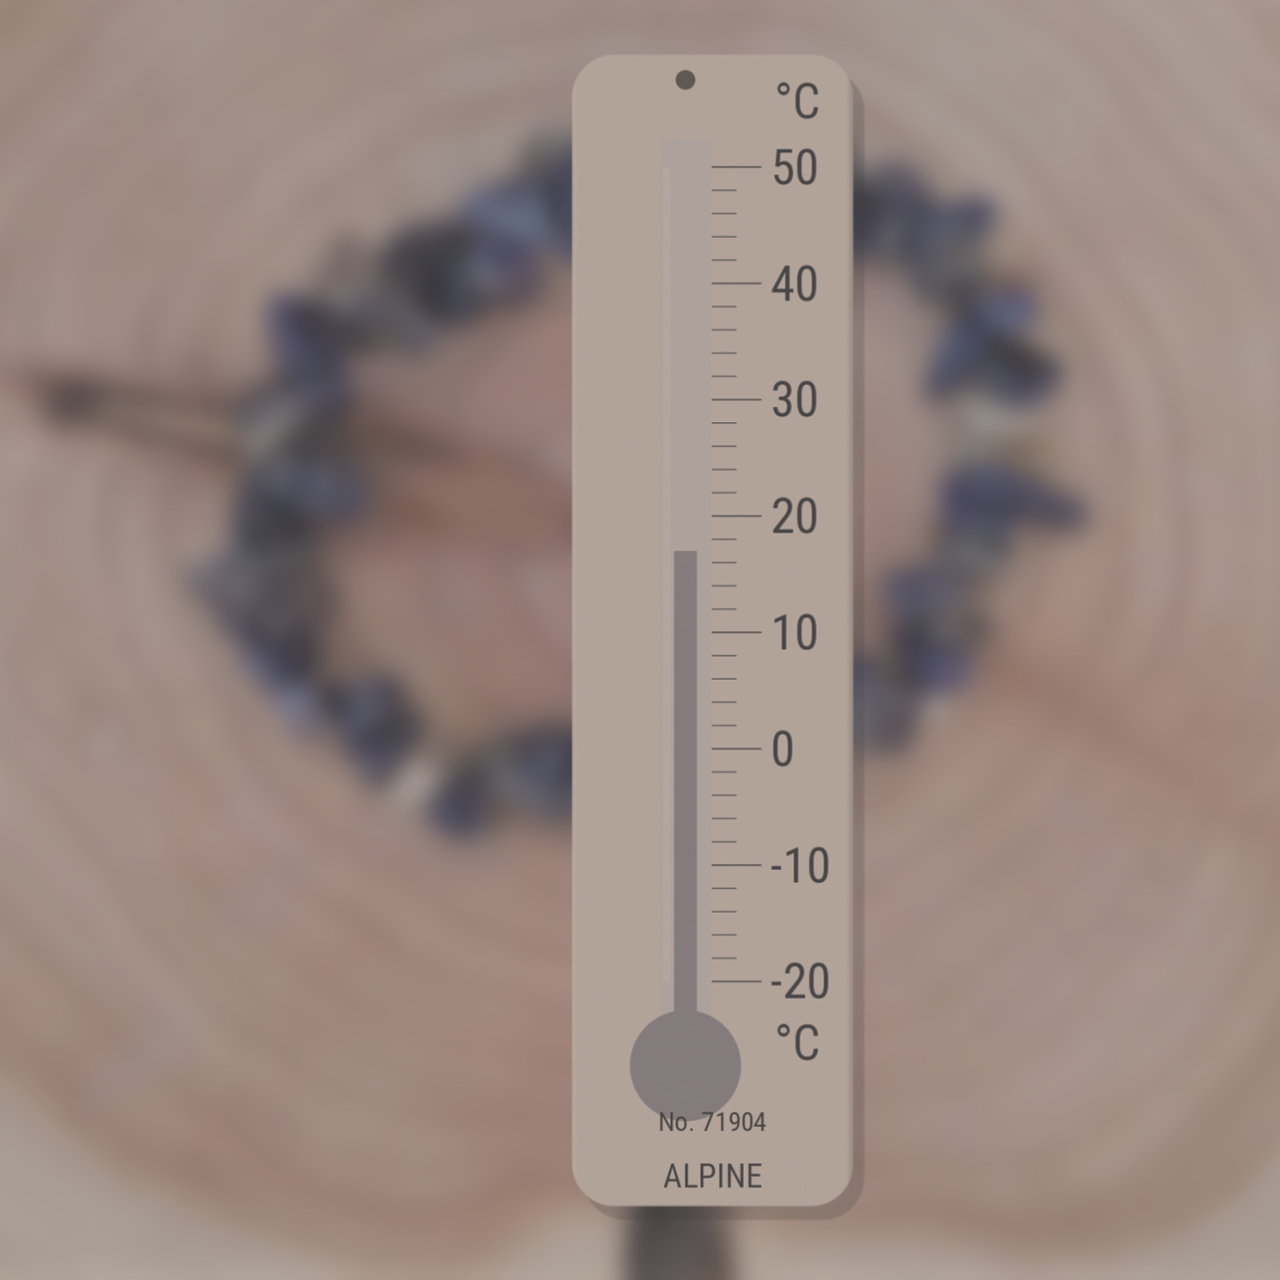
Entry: 17°C
